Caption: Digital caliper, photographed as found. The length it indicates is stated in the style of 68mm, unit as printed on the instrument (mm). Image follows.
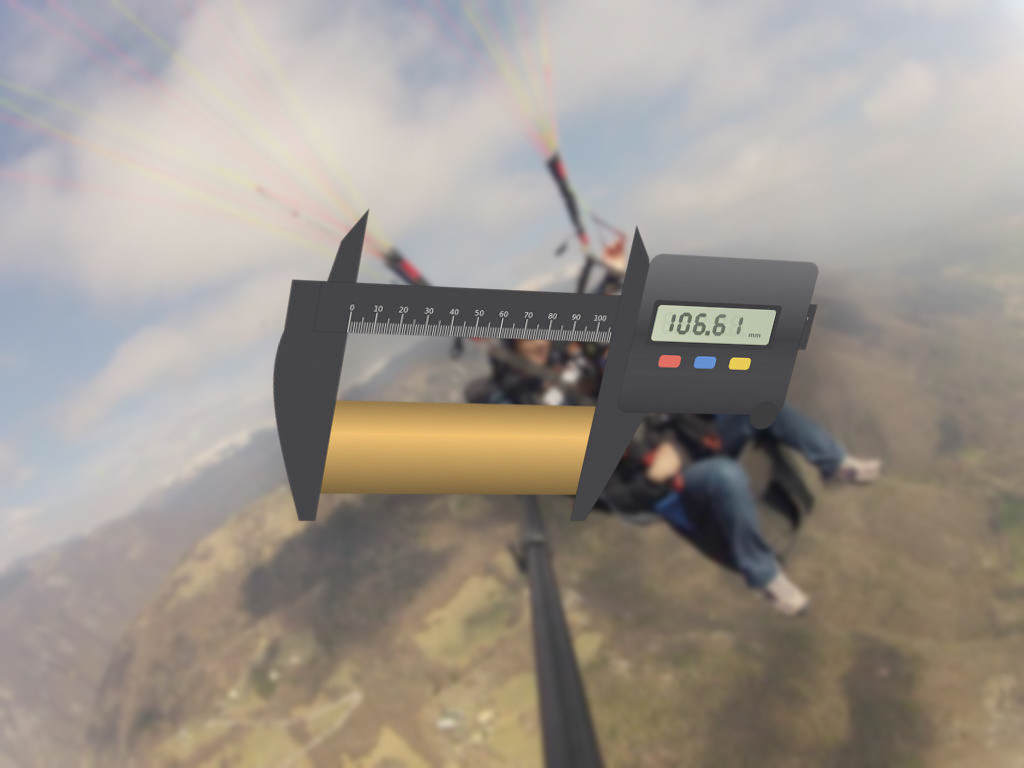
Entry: 106.61mm
